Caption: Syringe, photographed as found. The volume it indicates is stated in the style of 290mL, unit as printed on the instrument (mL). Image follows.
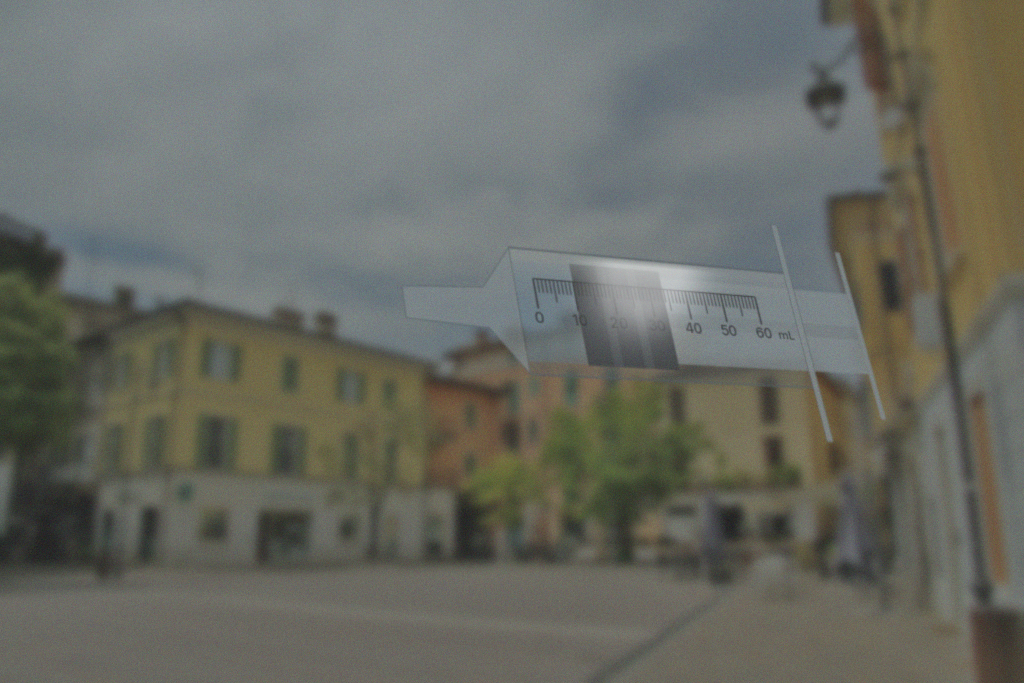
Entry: 10mL
